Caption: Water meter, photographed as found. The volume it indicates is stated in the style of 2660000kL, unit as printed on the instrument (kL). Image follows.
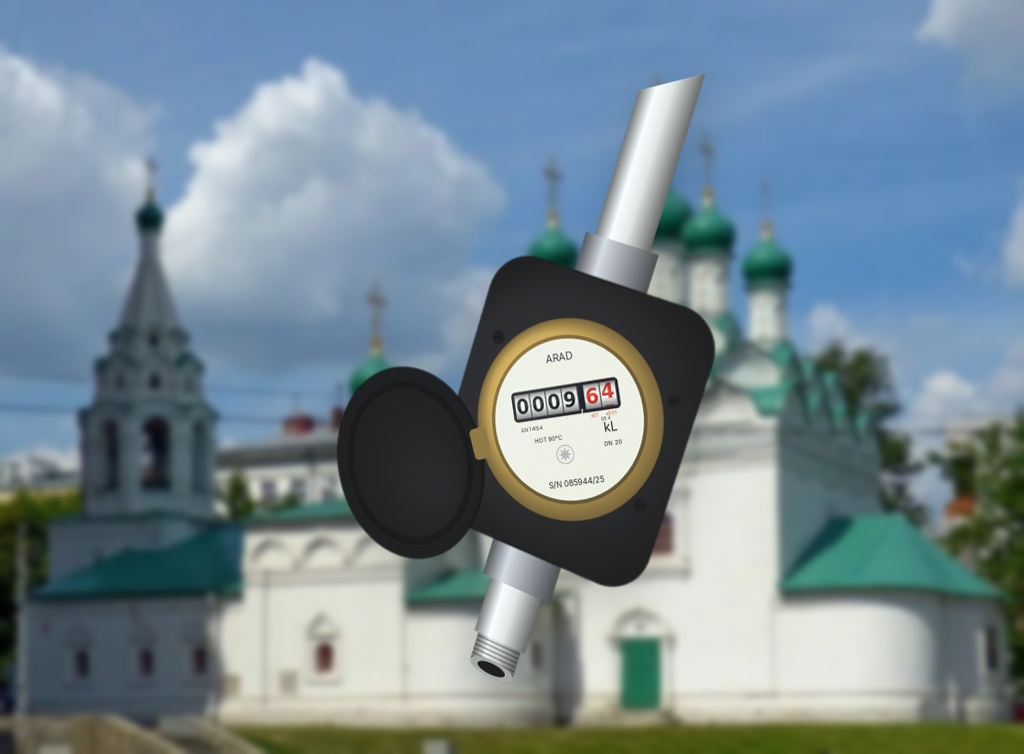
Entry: 9.64kL
